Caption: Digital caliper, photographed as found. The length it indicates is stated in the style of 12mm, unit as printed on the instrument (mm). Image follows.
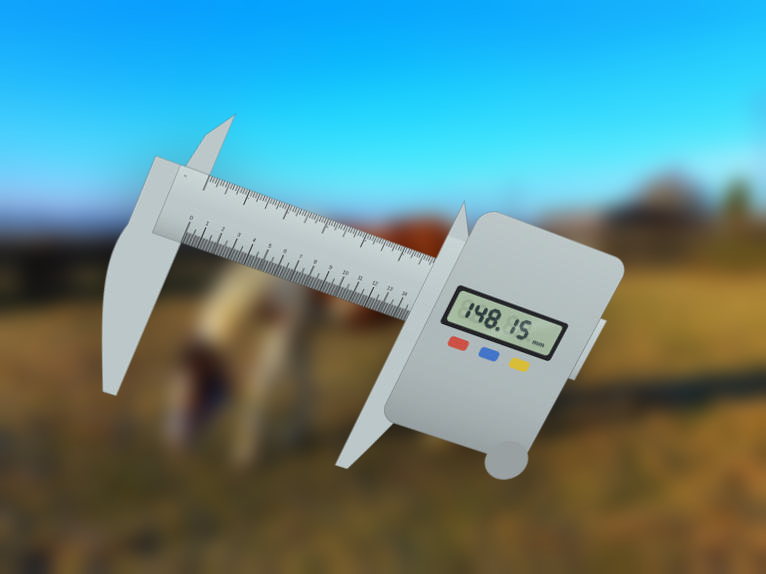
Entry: 148.15mm
